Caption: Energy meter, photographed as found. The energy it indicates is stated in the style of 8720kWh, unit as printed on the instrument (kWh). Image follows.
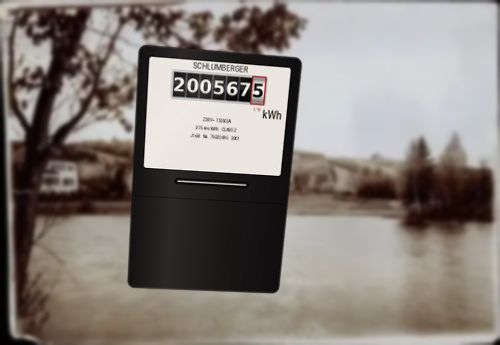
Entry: 200567.5kWh
